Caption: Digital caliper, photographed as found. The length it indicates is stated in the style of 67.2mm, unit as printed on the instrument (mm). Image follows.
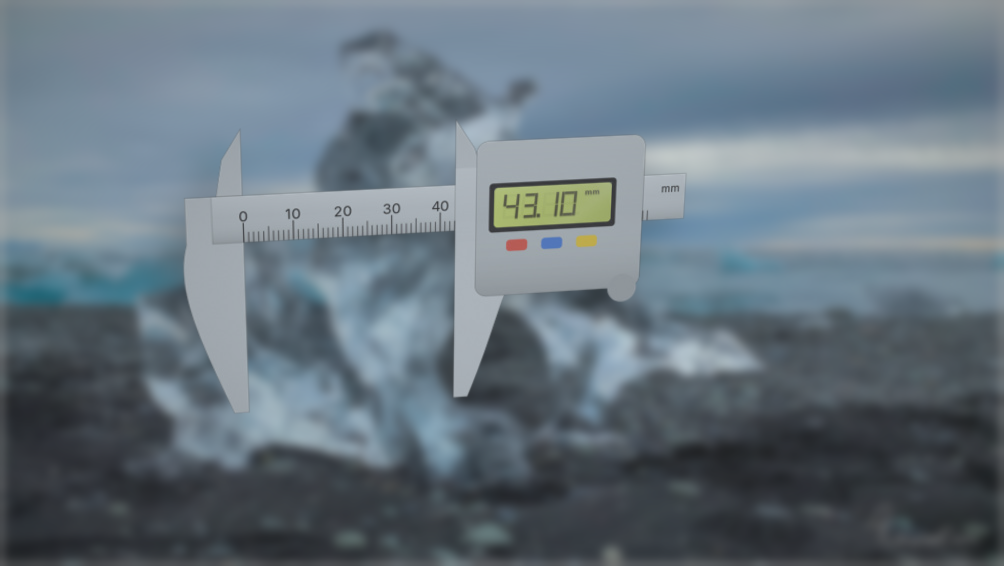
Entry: 43.10mm
